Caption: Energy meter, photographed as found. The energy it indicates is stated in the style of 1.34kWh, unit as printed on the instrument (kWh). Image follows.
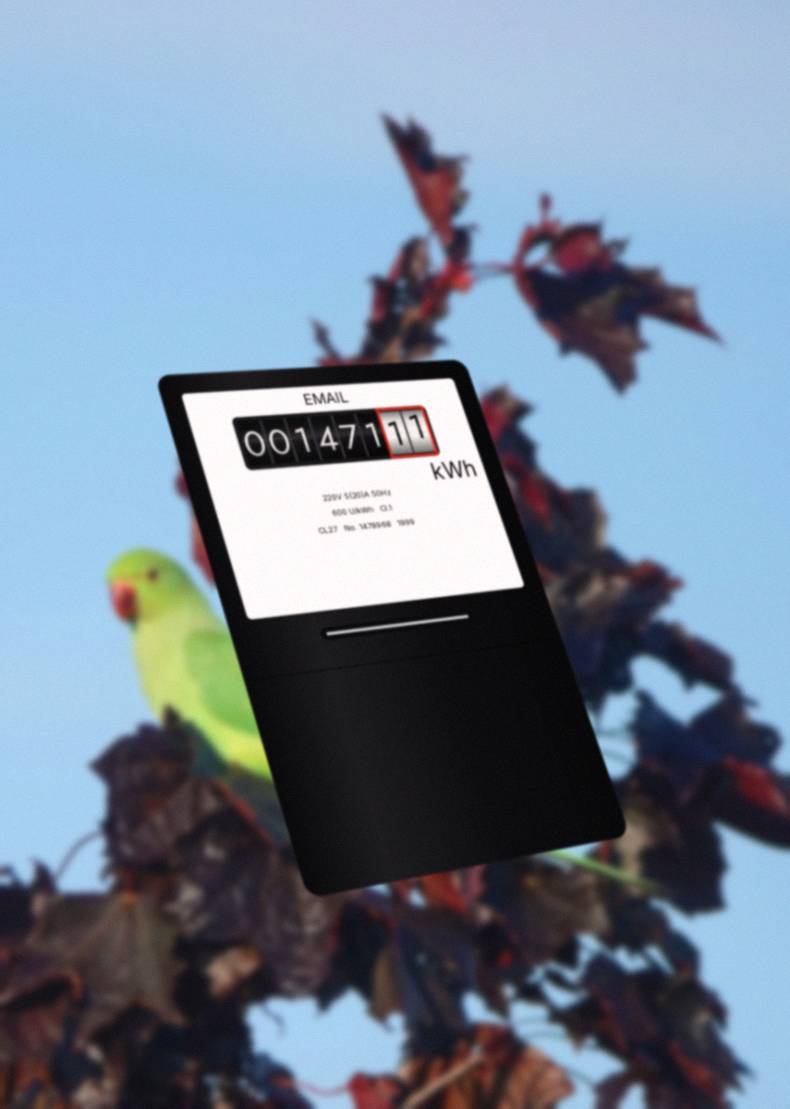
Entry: 1471.11kWh
